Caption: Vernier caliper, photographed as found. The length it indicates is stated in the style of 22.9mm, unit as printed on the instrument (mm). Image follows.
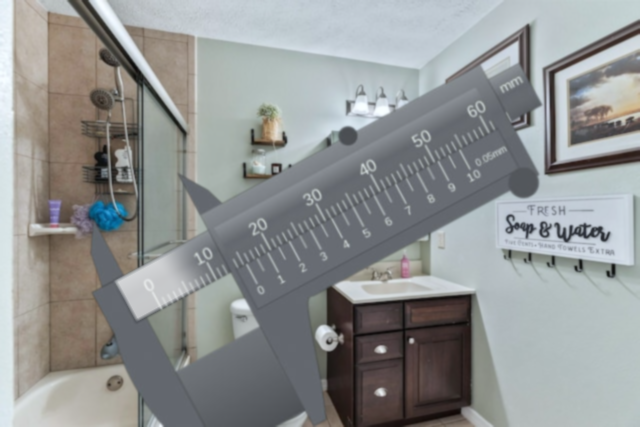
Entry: 15.5mm
